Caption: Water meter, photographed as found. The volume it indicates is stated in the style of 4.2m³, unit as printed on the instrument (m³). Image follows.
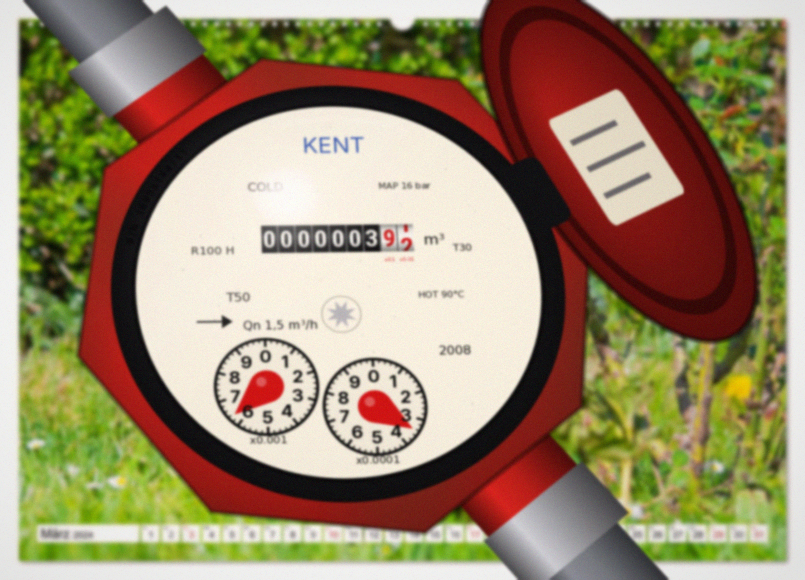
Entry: 3.9163m³
